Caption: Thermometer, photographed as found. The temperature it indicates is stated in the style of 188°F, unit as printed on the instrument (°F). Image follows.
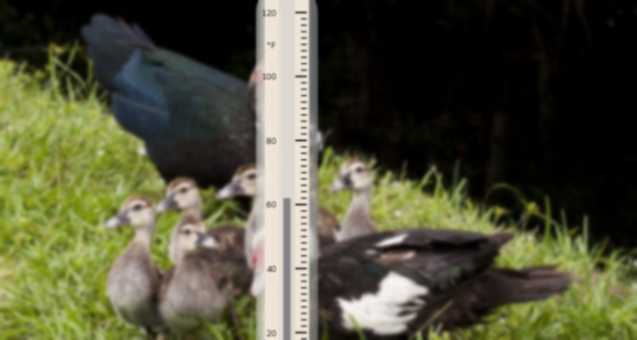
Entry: 62°F
